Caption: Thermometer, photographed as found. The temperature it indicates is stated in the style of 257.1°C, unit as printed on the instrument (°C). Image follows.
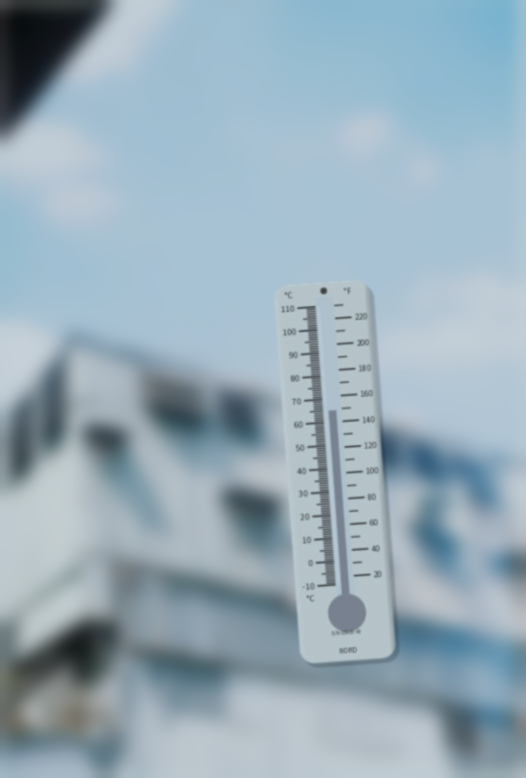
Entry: 65°C
